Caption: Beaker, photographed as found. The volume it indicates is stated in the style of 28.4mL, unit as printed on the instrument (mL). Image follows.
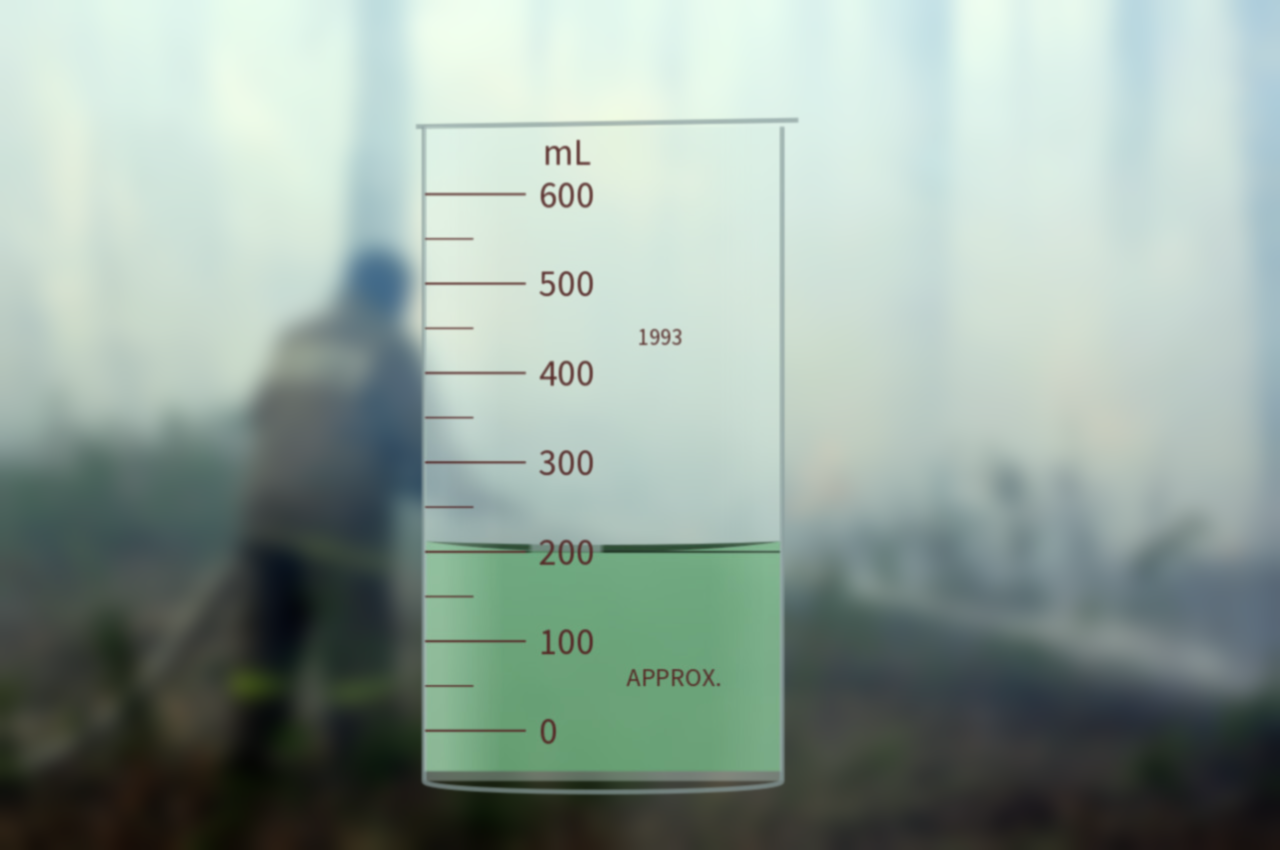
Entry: 200mL
